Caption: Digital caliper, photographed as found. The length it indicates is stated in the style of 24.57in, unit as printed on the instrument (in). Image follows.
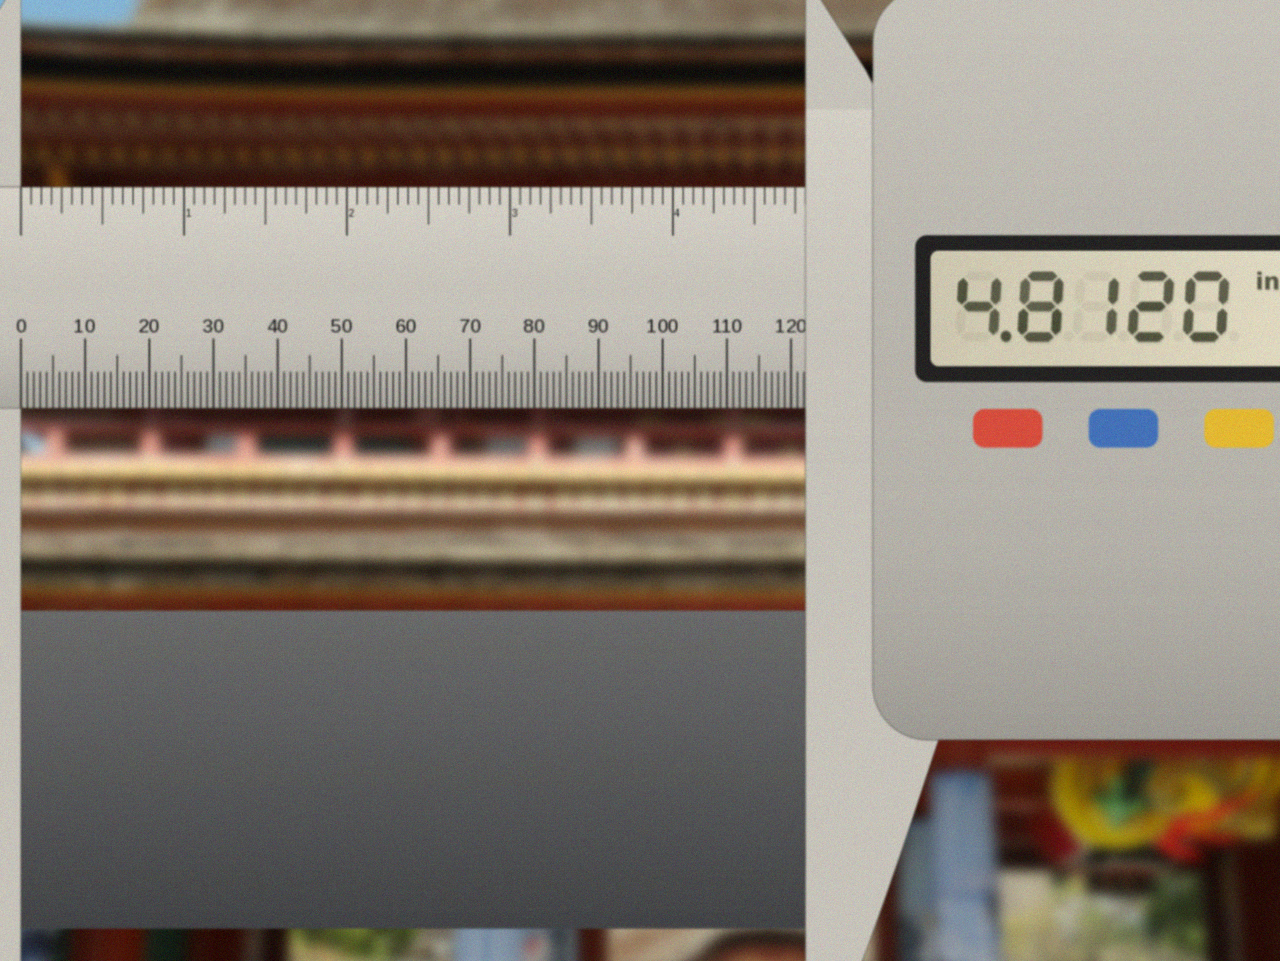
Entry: 4.8120in
